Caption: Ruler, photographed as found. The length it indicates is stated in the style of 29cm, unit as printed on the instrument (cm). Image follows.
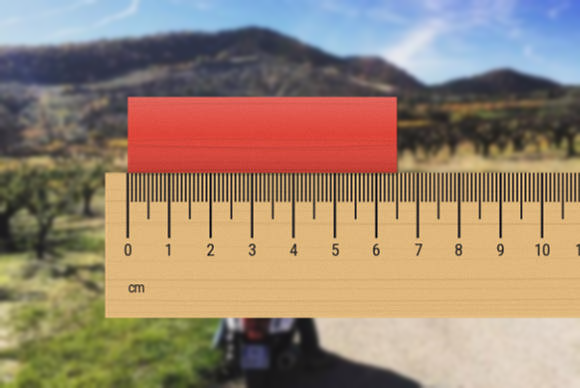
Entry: 6.5cm
